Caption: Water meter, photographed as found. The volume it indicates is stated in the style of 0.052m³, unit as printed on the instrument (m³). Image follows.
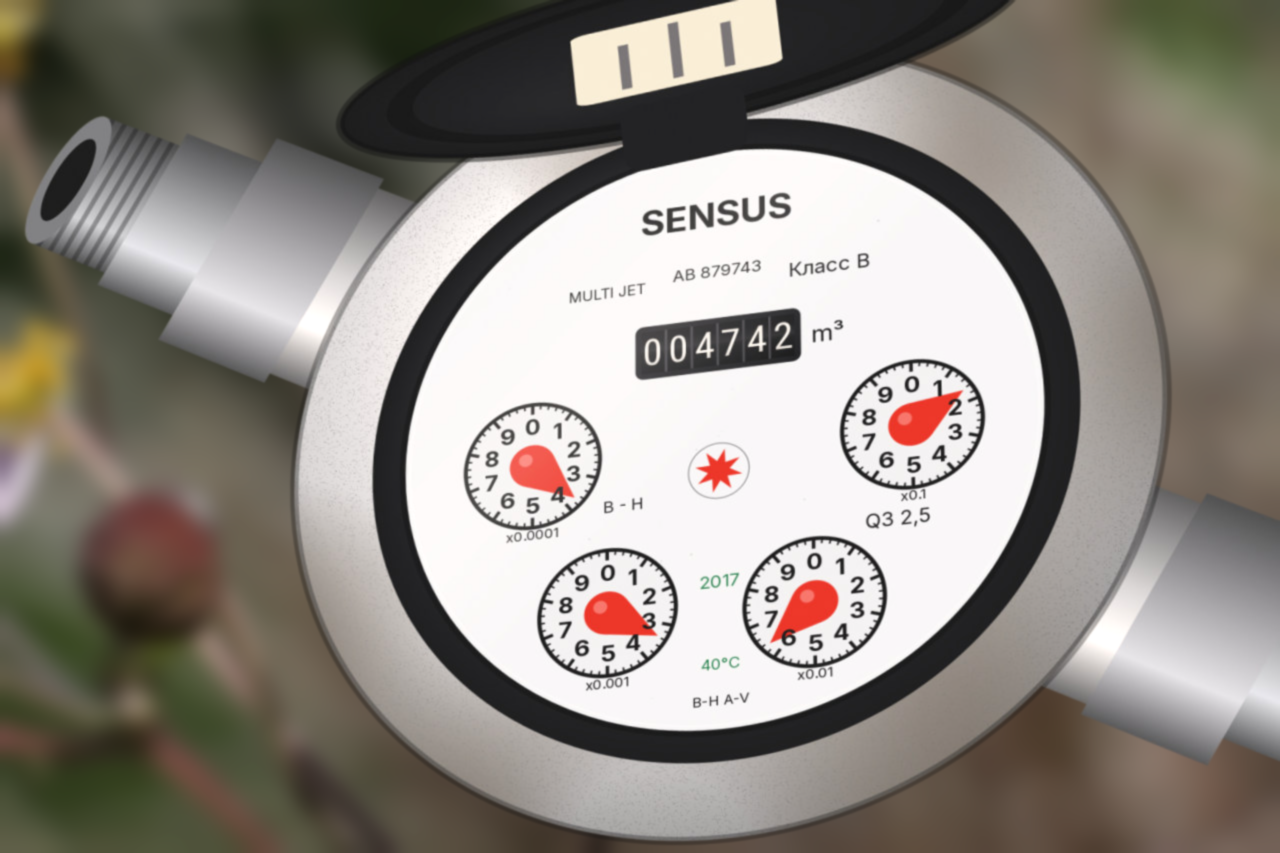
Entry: 4742.1633m³
